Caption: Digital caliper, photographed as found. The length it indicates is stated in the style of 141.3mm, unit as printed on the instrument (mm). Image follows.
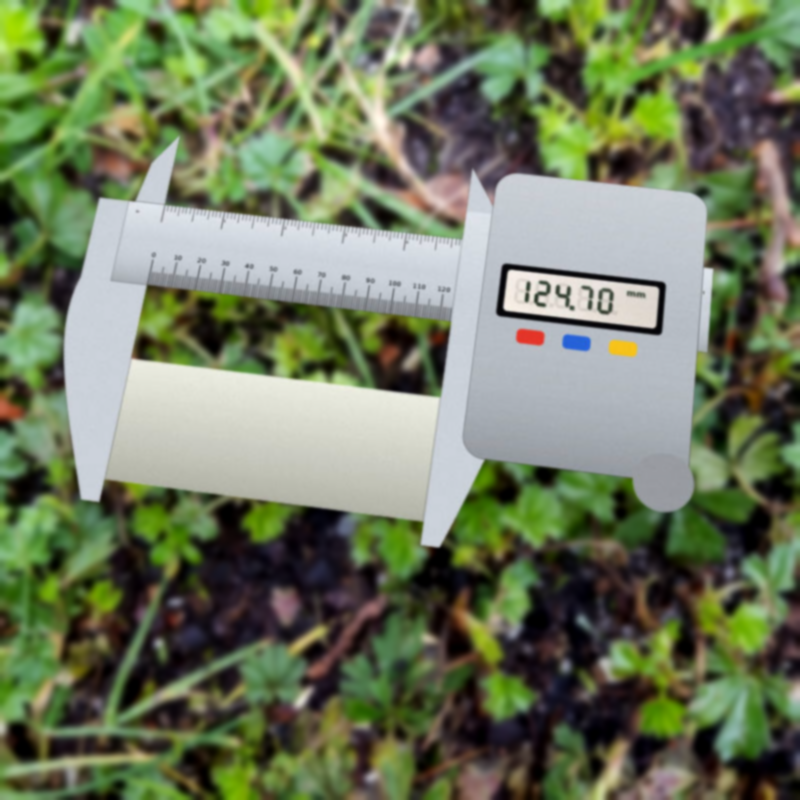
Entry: 124.70mm
